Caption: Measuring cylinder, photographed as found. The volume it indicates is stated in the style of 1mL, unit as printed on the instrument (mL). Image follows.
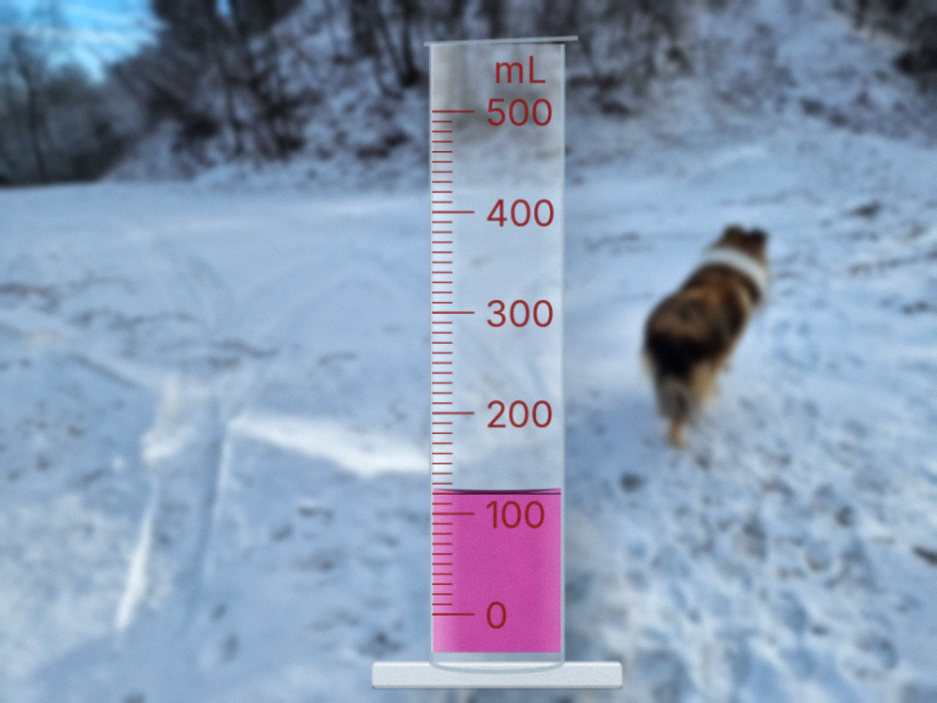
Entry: 120mL
